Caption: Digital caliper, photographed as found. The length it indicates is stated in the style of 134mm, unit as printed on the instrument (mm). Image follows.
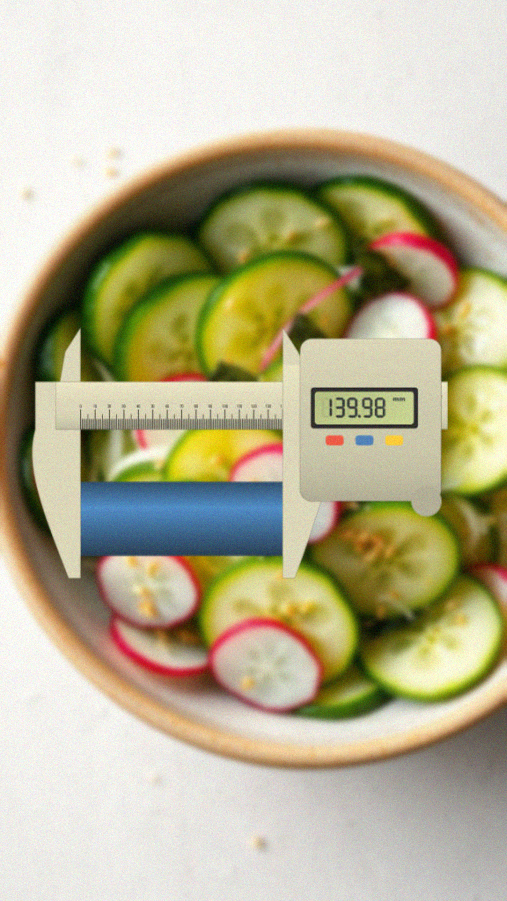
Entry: 139.98mm
